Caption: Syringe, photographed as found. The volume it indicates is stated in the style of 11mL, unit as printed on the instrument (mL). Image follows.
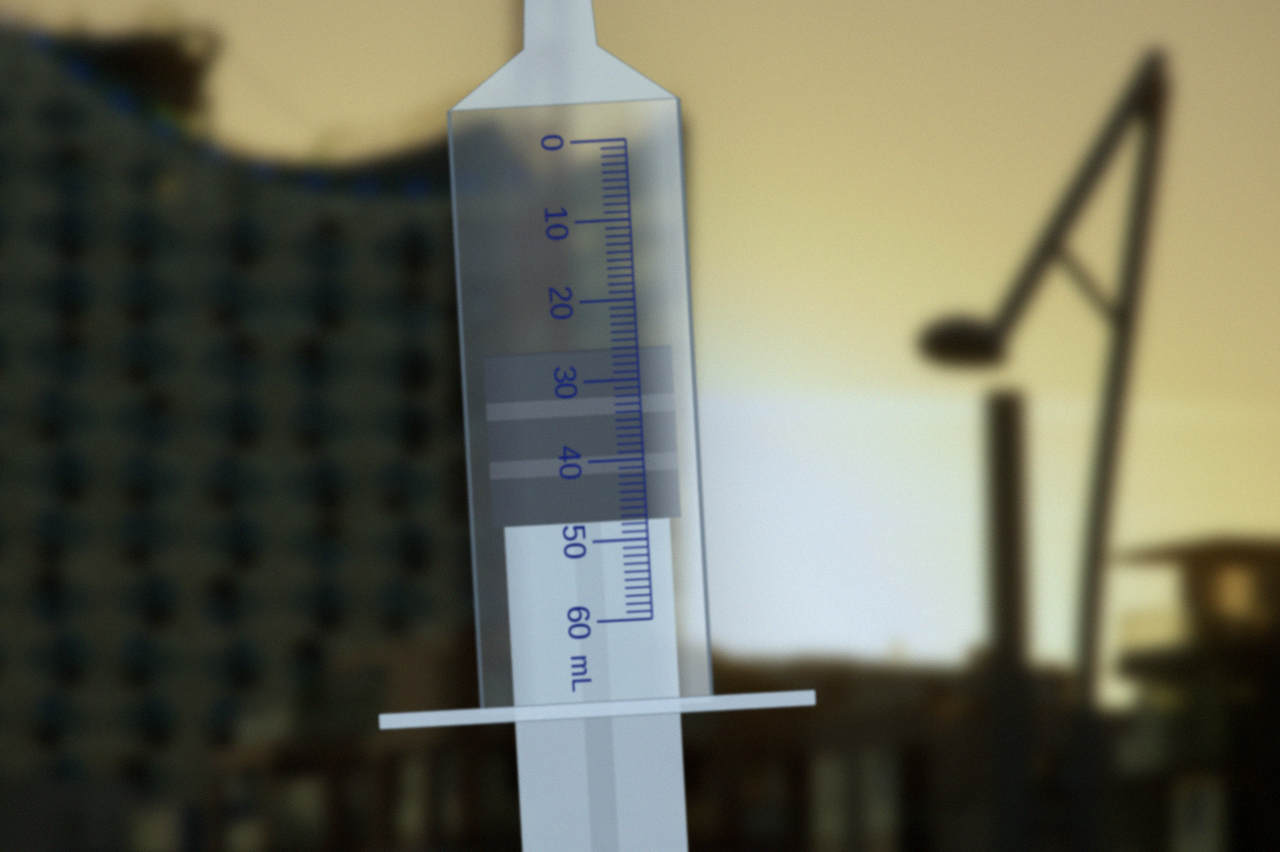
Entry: 26mL
